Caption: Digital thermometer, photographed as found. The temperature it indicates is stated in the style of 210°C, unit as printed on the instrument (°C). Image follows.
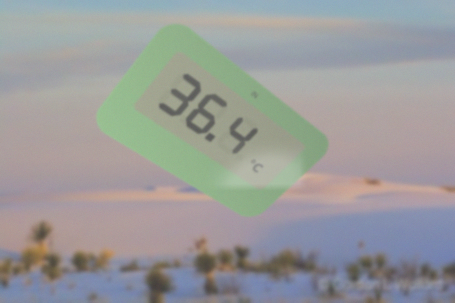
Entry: 36.4°C
